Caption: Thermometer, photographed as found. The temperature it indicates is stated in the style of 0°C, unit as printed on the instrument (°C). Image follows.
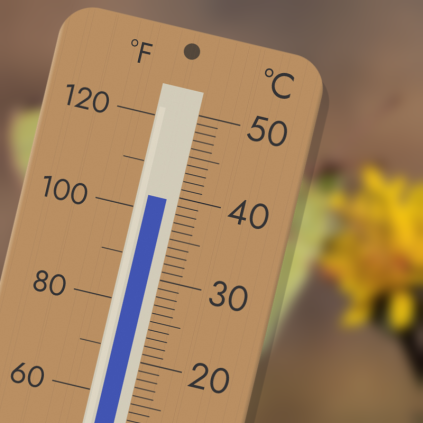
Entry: 39.5°C
